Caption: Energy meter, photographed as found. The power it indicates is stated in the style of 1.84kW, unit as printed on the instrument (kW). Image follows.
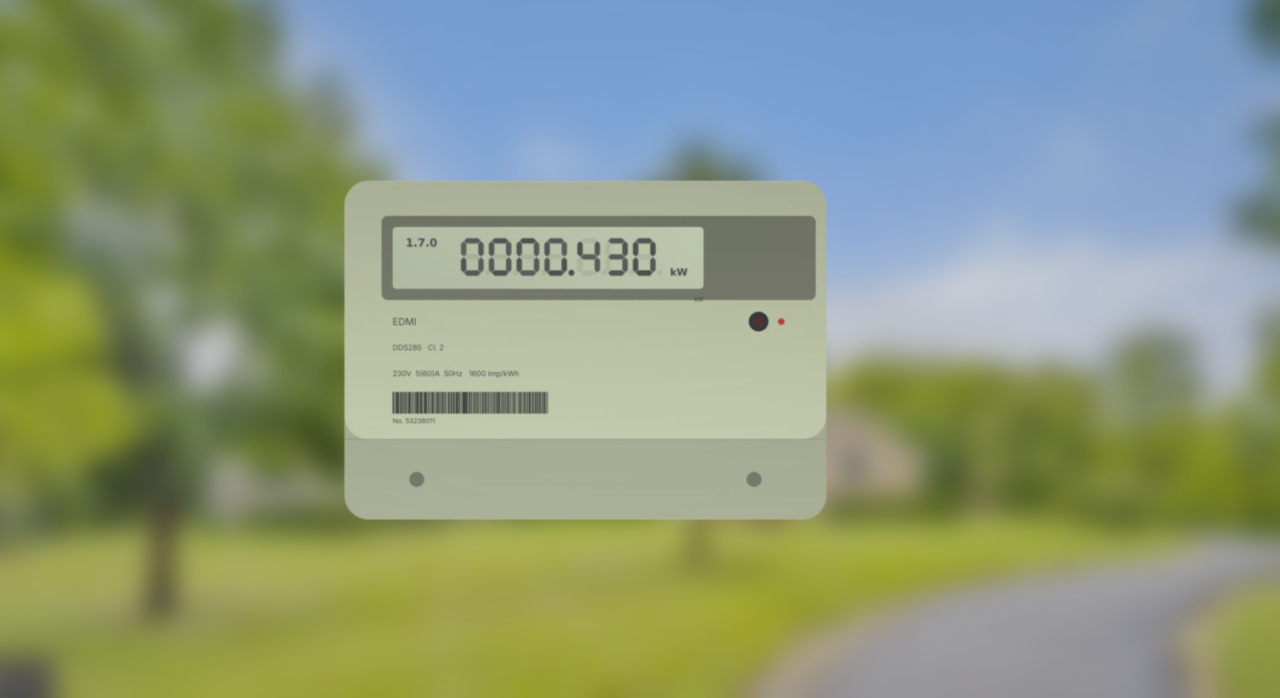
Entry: 0.430kW
